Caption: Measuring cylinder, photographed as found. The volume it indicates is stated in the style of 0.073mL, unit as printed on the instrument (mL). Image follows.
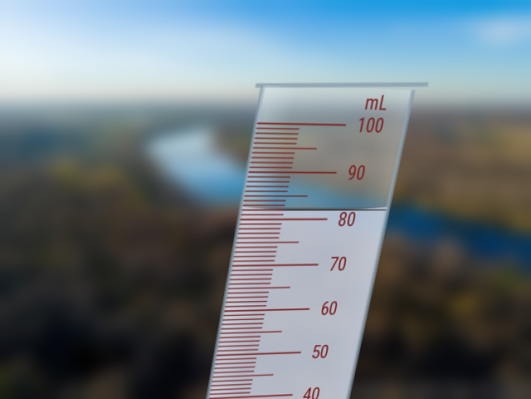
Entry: 82mL
